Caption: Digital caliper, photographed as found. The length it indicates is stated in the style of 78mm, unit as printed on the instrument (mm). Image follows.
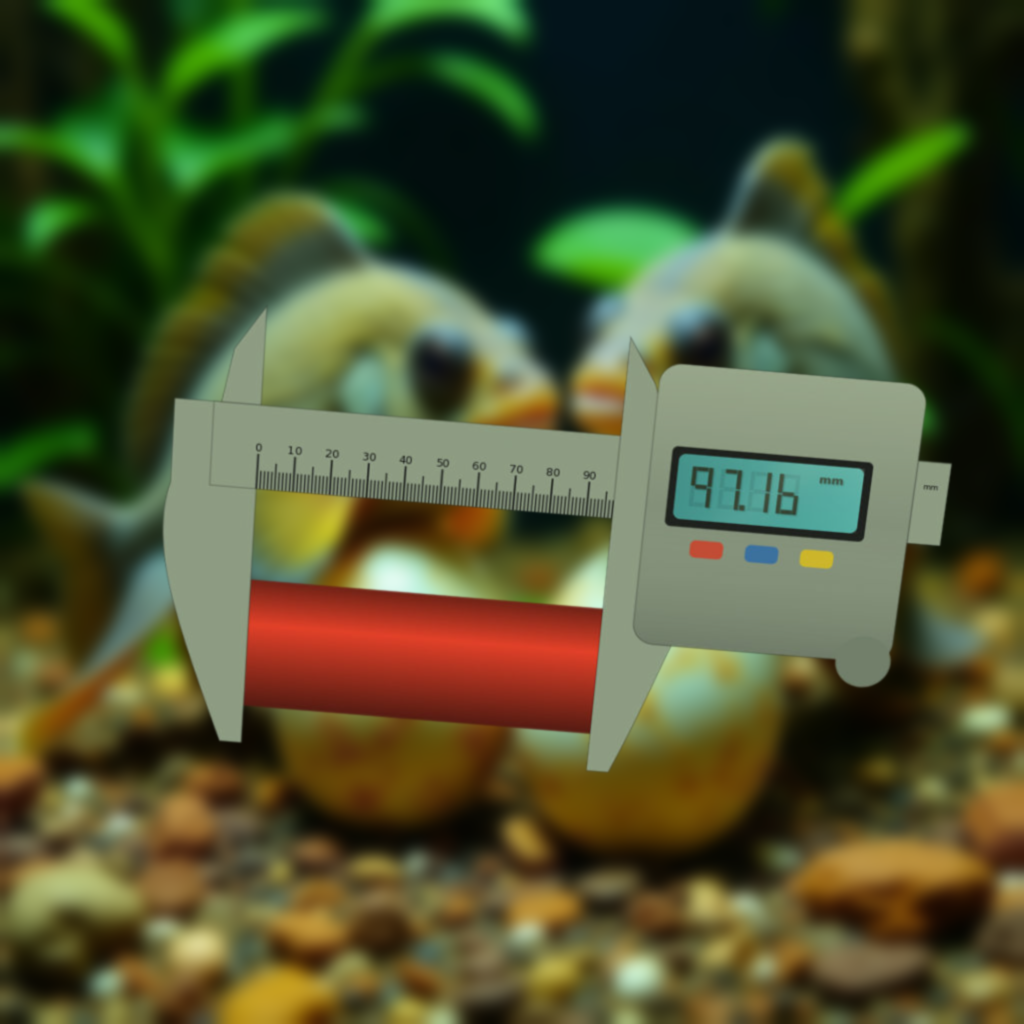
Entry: 97.16mm
